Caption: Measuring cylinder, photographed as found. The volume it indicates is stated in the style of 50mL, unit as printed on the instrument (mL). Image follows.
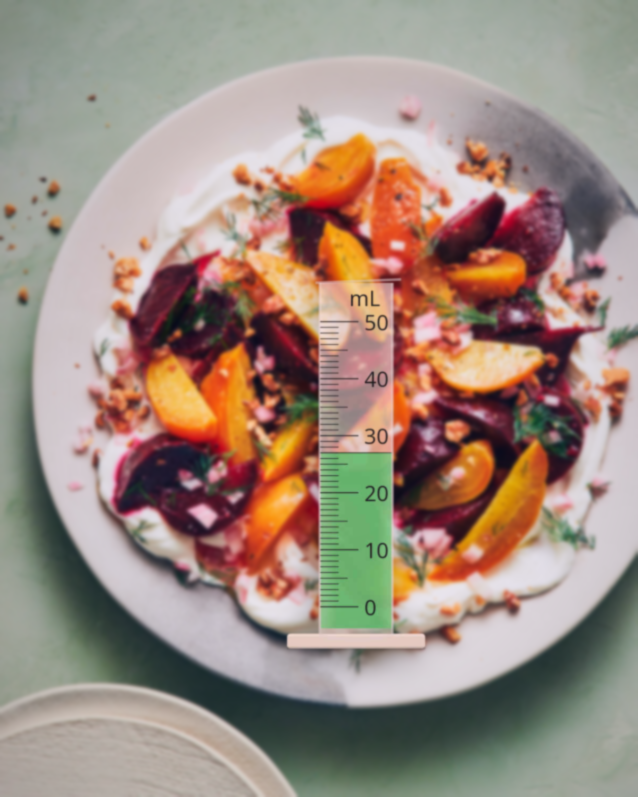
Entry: 27mL
